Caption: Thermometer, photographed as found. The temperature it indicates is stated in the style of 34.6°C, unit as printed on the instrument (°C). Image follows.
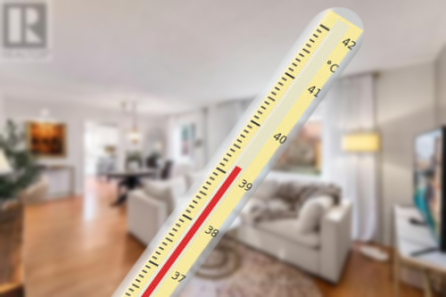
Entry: 39.2°C
